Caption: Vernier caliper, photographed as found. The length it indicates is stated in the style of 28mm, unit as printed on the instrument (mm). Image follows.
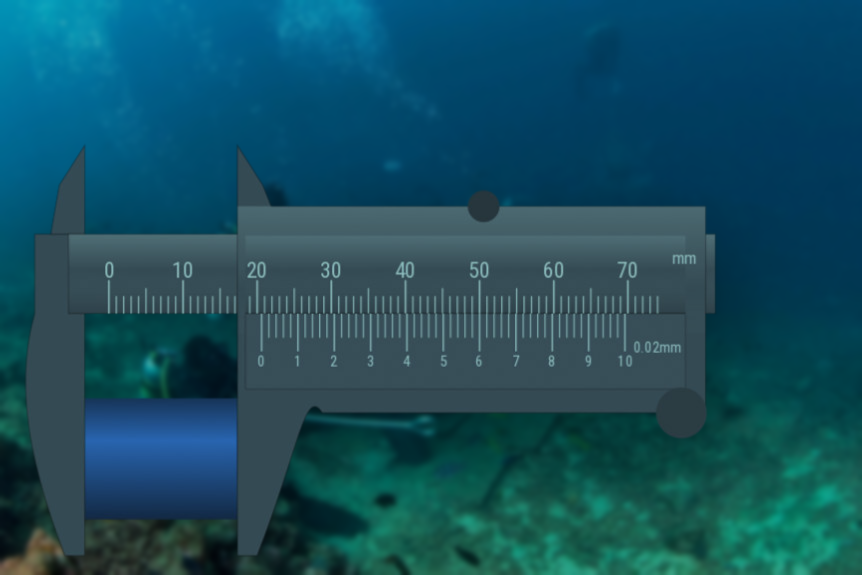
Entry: 20.6mm
